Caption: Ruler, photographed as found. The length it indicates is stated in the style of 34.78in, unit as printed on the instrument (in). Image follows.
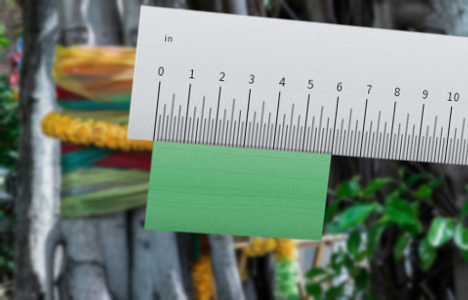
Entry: 6in
